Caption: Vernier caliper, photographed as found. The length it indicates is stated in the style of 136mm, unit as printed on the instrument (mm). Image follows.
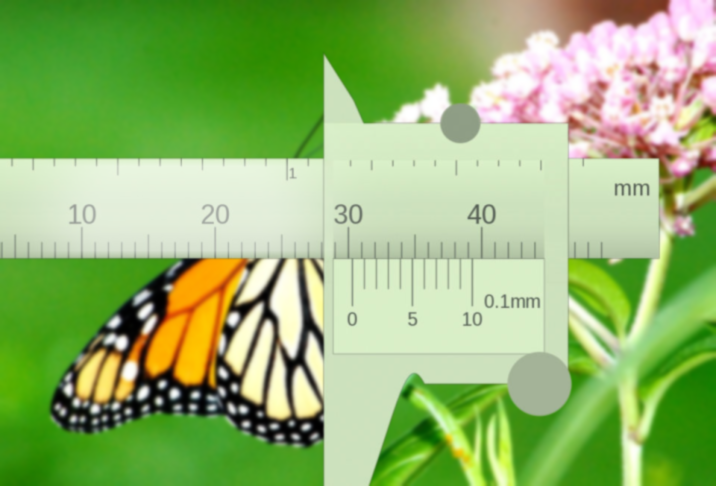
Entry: 30.3mm
